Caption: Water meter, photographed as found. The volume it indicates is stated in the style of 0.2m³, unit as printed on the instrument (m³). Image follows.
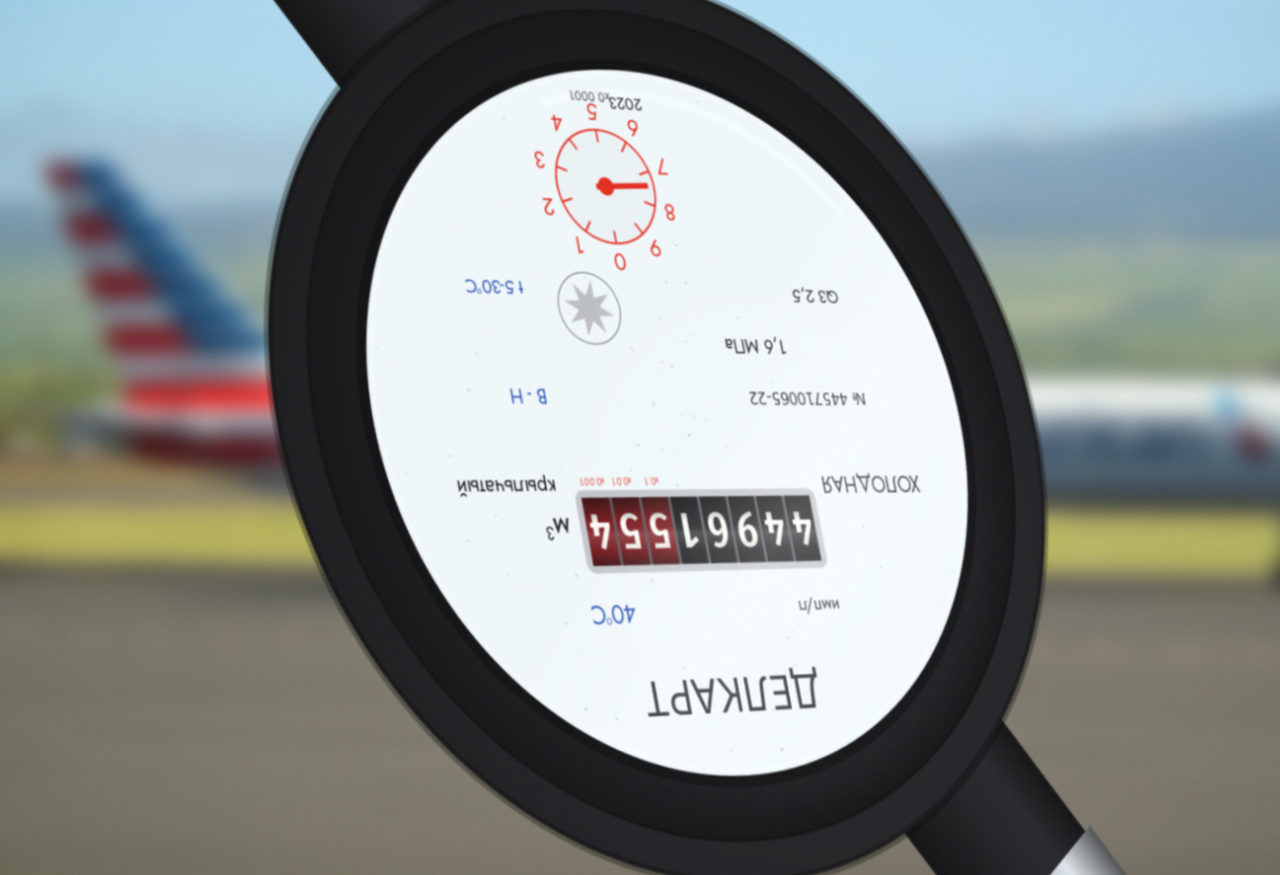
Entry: 44961.5547m³
